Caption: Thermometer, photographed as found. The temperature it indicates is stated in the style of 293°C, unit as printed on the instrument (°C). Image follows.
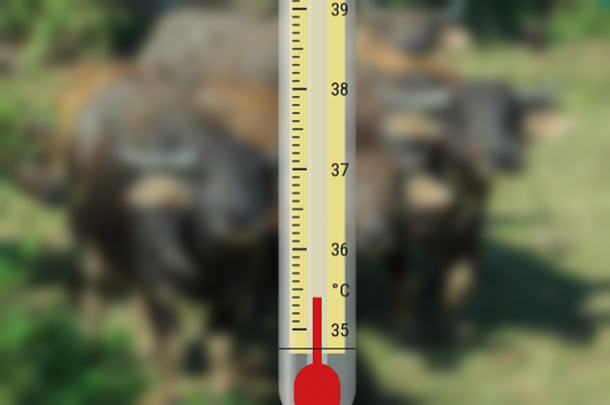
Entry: 35.4°C
